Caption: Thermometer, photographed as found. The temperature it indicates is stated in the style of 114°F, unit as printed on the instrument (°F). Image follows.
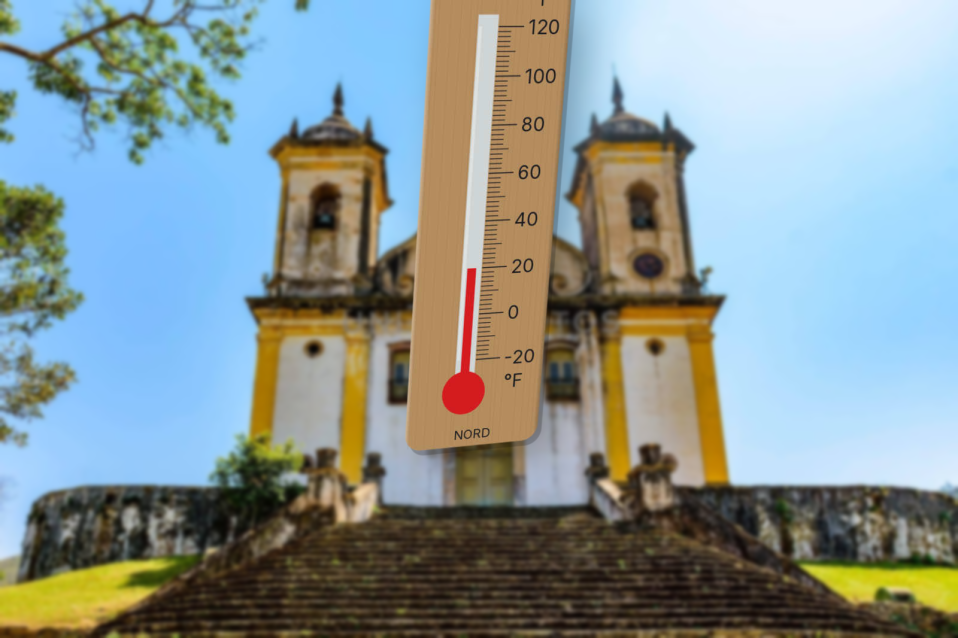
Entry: 20°F
